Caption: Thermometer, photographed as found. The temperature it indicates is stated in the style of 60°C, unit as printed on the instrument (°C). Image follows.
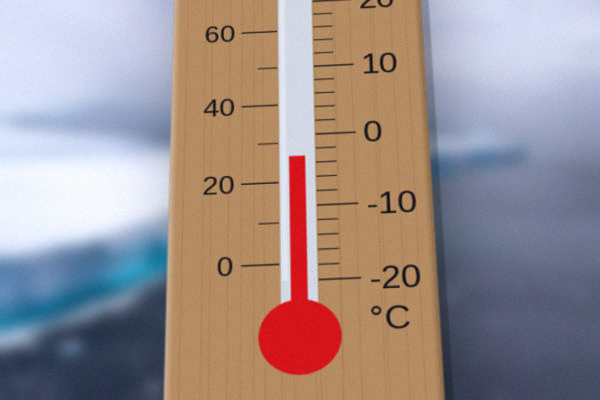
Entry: -3°C
